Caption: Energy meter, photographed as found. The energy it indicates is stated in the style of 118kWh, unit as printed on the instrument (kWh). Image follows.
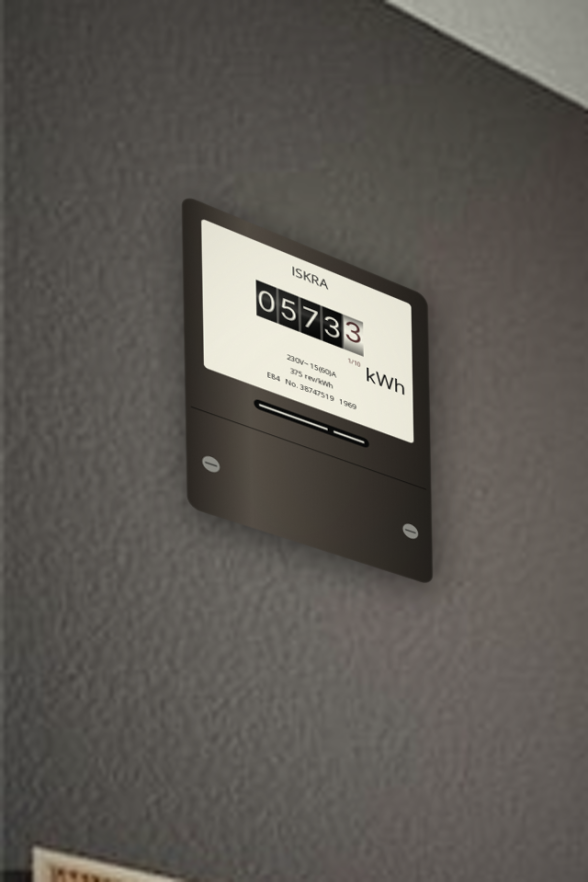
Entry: 573.3kWh
